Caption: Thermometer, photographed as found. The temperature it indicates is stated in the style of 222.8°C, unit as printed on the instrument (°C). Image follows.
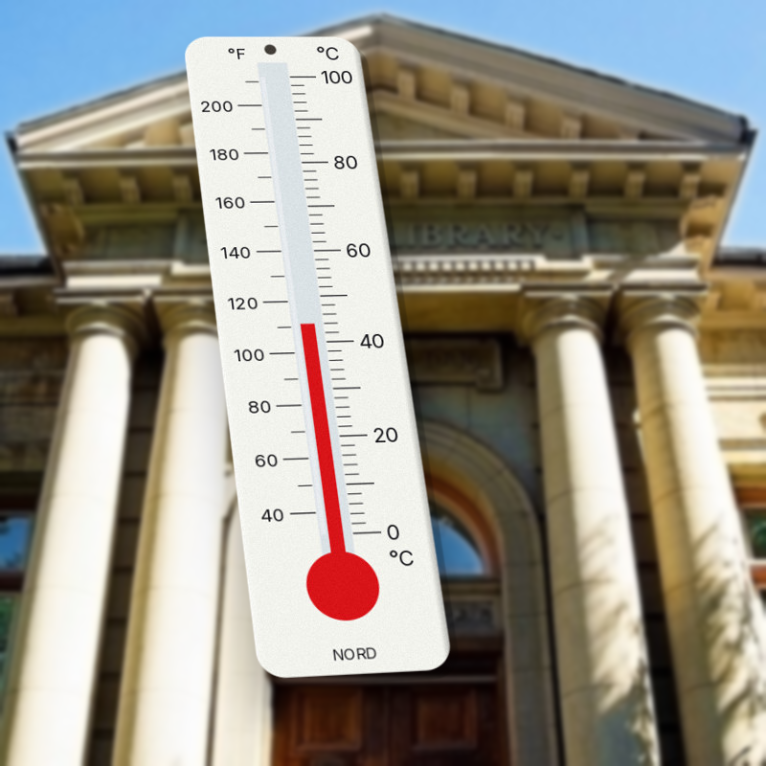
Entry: 44°C
